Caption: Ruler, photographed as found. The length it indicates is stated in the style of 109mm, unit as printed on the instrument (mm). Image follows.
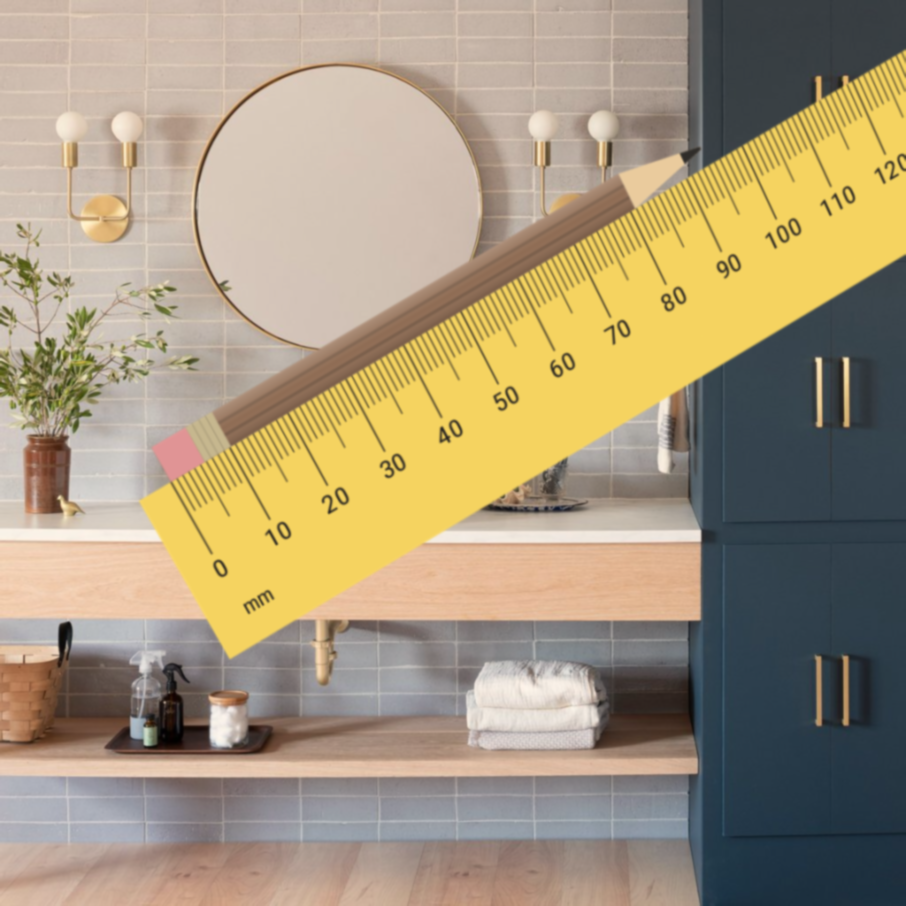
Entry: 94mm
